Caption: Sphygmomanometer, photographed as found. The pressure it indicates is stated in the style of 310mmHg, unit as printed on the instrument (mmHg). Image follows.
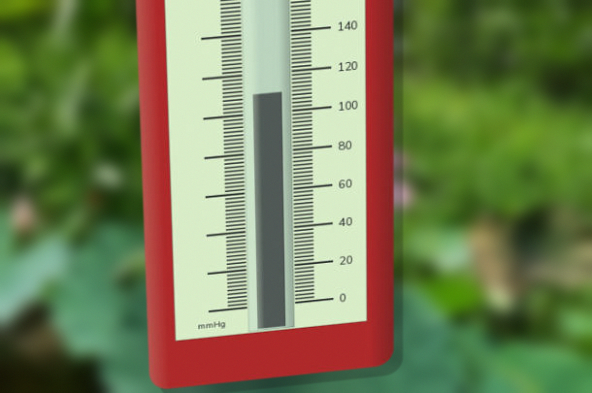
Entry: 110mmHg
